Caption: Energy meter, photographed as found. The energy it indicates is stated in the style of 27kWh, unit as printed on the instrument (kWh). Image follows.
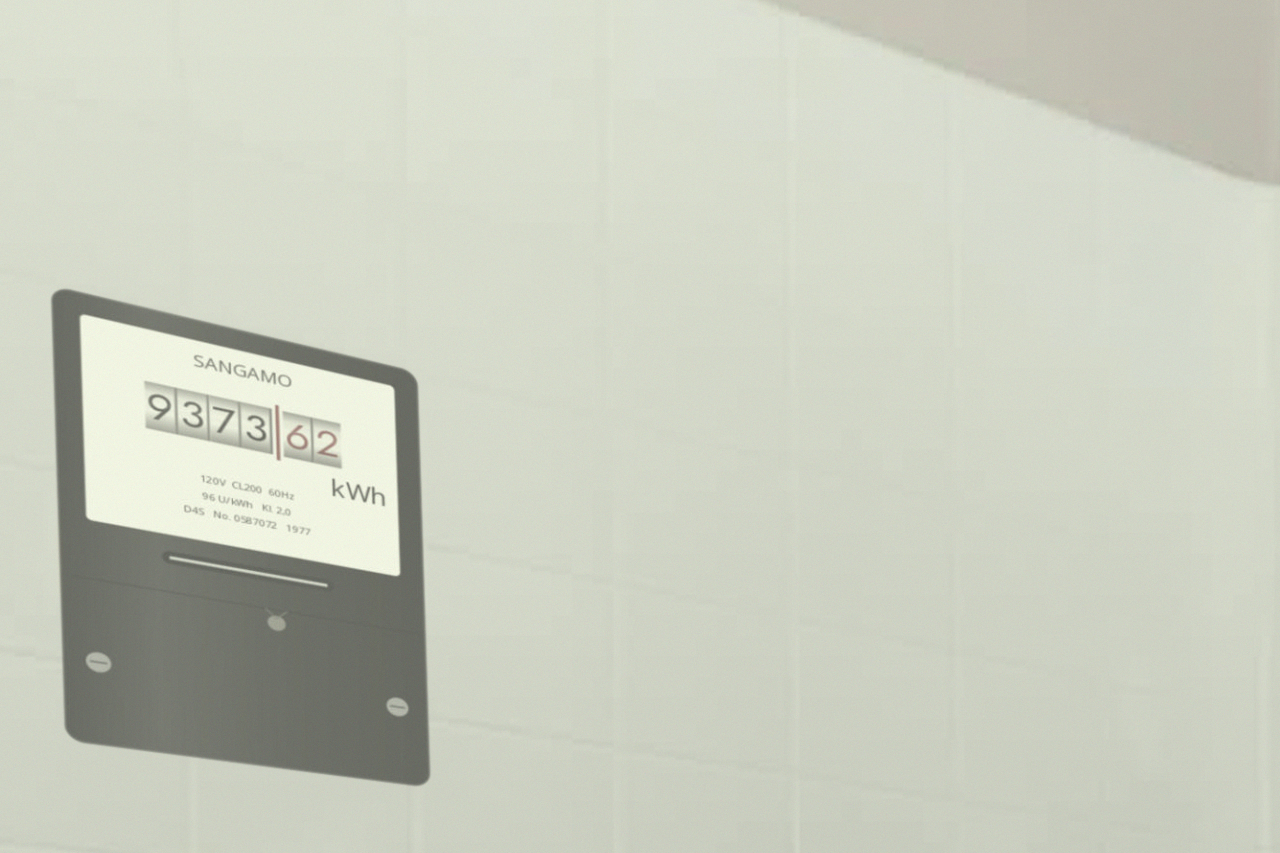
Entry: 9373.62kWh
